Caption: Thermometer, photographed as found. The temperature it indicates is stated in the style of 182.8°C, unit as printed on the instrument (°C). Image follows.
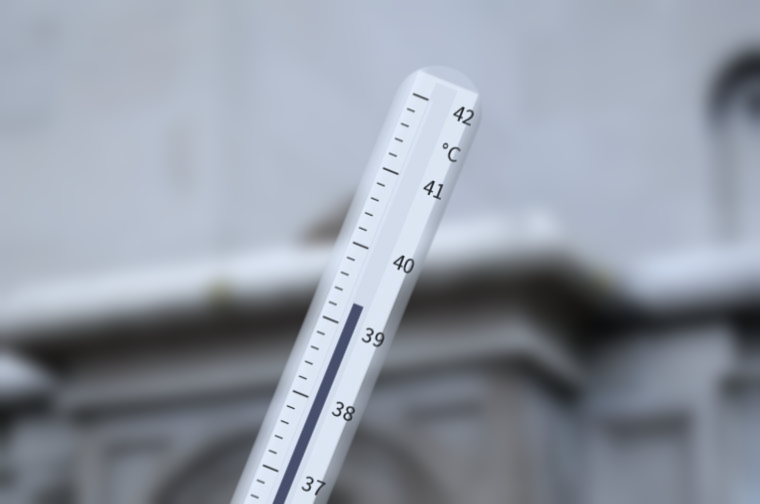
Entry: 39.3°C
